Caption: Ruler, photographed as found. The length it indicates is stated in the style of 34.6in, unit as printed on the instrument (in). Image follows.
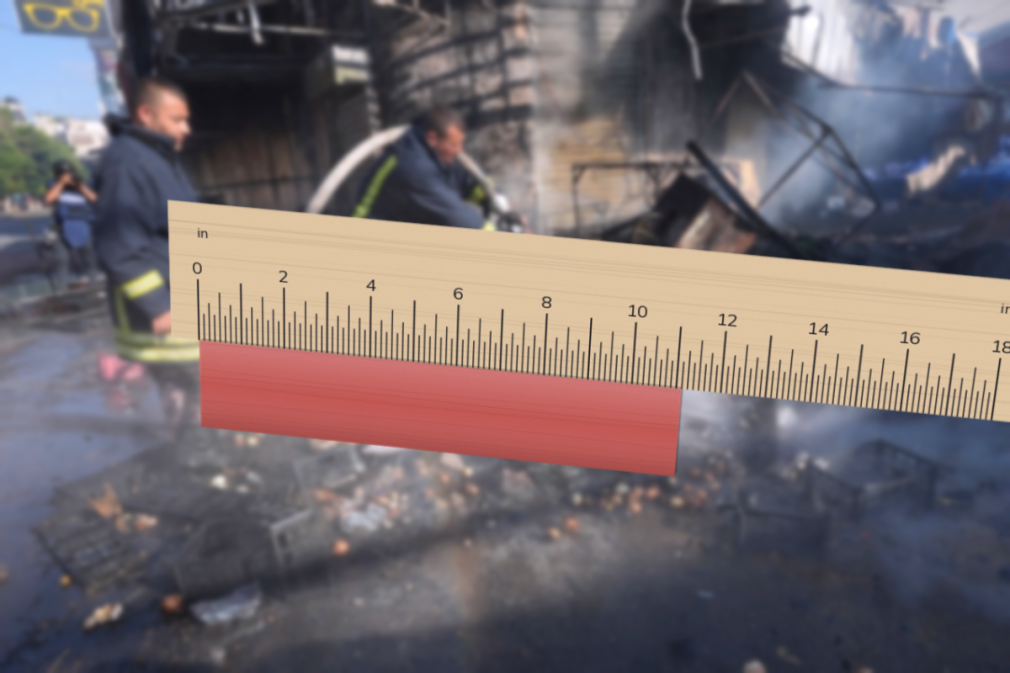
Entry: 11.125in
